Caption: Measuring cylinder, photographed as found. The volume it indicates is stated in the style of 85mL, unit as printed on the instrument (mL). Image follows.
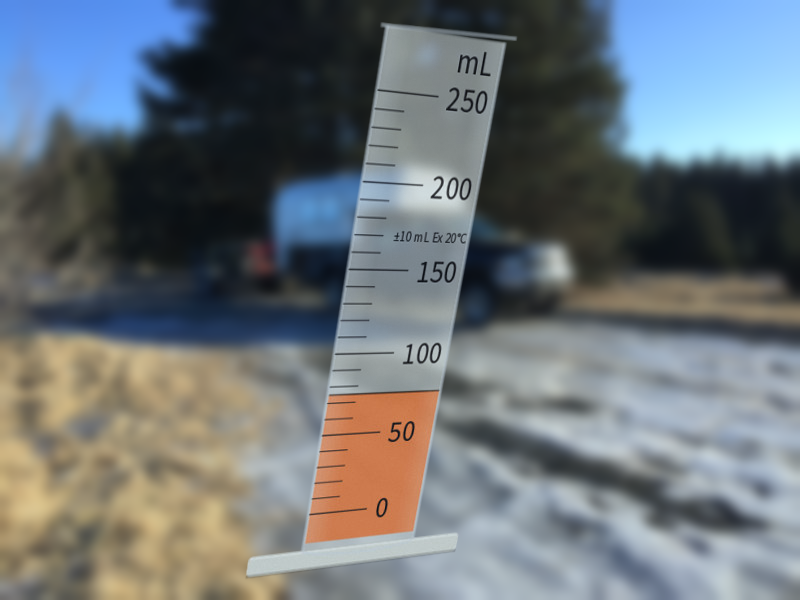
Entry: 75mL
